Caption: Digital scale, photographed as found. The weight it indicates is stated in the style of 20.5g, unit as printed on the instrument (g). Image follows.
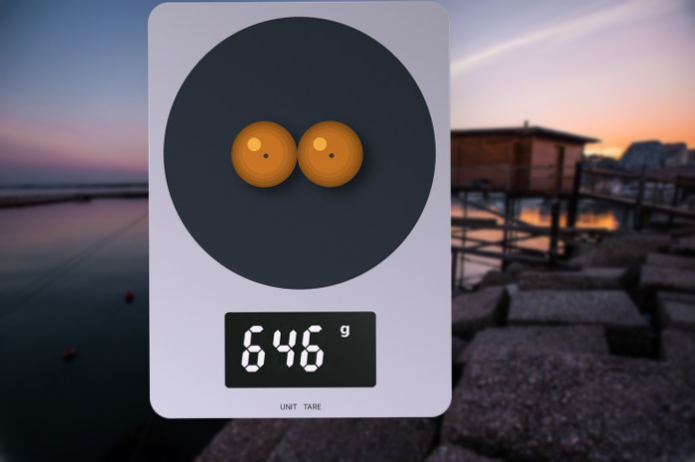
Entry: 646g
